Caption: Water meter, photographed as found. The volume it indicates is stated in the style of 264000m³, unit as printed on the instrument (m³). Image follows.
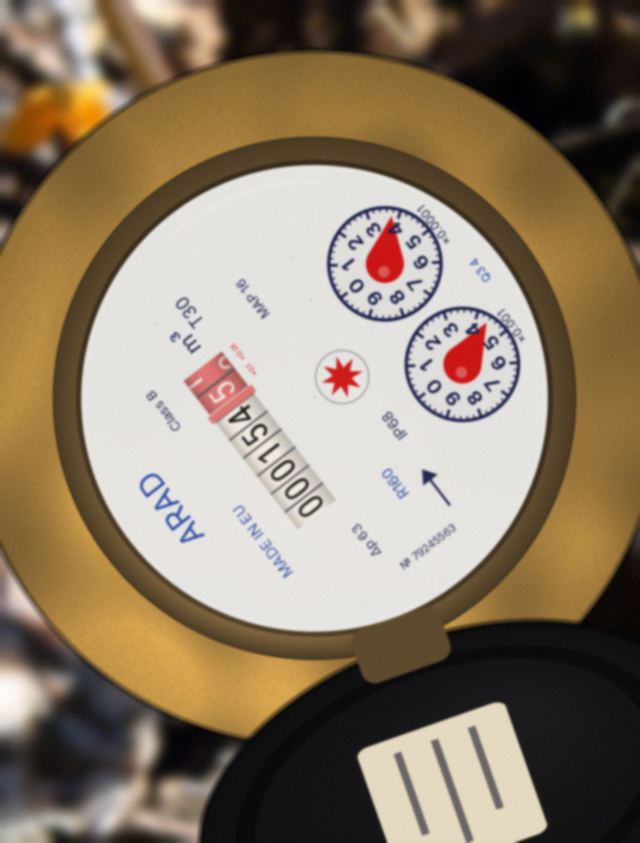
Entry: 154.5143m³
